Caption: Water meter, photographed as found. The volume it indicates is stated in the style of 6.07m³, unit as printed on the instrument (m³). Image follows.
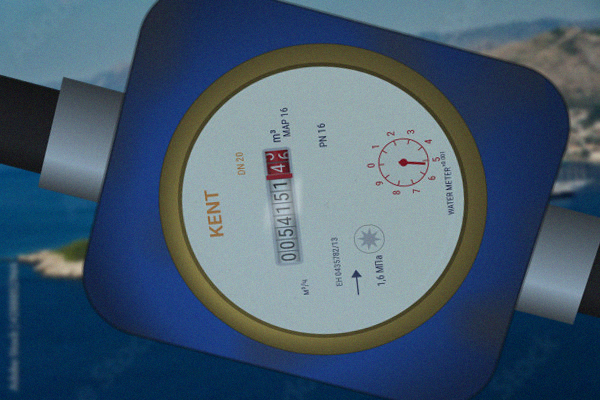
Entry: 54151.455m³
